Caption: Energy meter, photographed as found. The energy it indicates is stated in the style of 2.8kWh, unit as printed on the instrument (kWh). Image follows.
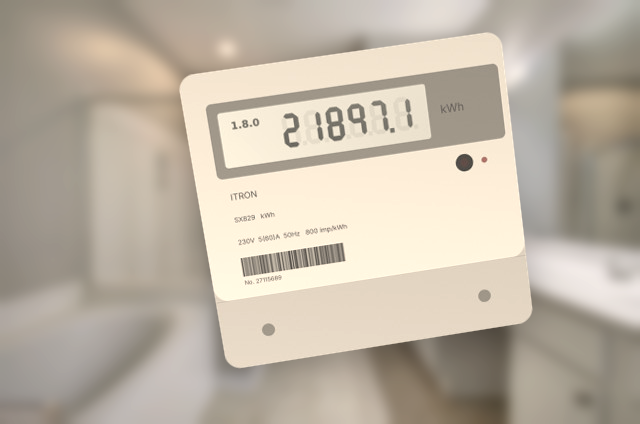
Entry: 21897.1kWh
